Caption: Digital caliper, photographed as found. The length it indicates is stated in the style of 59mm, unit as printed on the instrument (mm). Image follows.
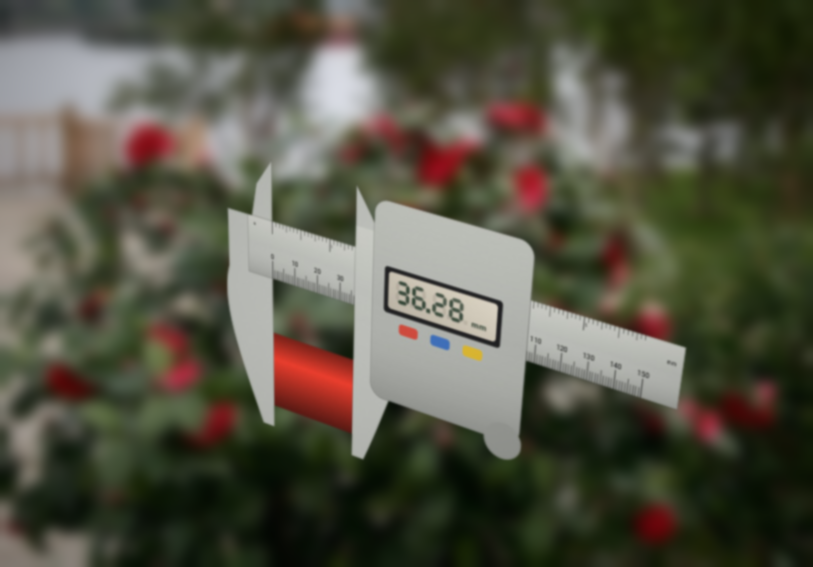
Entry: 36.28mm
